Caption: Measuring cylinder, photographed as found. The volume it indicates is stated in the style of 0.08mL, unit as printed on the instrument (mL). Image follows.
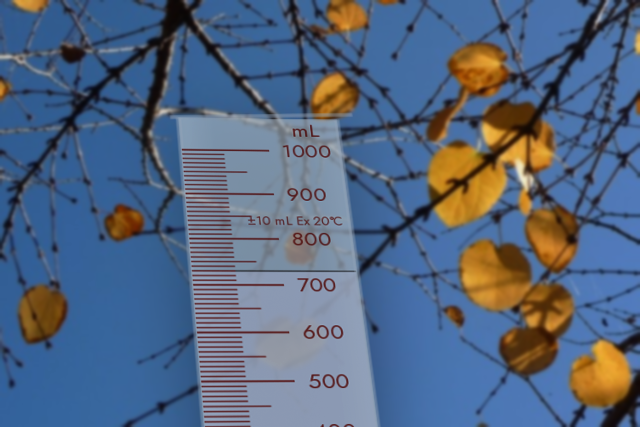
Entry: 730mL
